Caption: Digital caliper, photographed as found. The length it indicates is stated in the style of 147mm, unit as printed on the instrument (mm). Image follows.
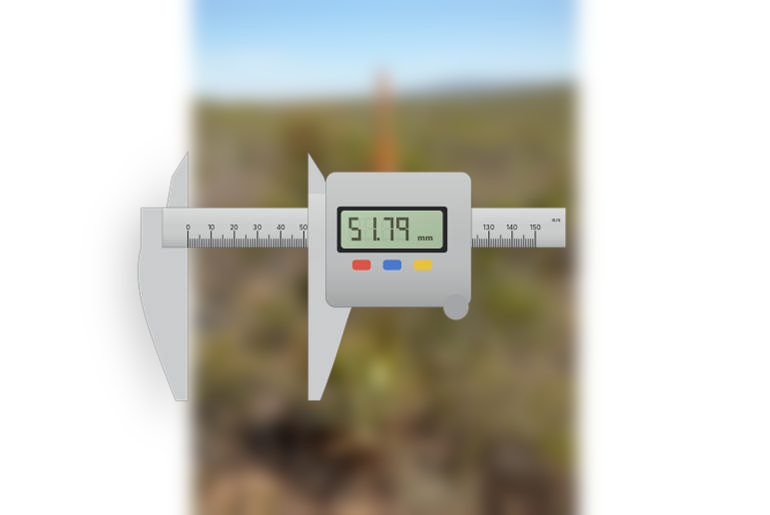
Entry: 51.79mm
